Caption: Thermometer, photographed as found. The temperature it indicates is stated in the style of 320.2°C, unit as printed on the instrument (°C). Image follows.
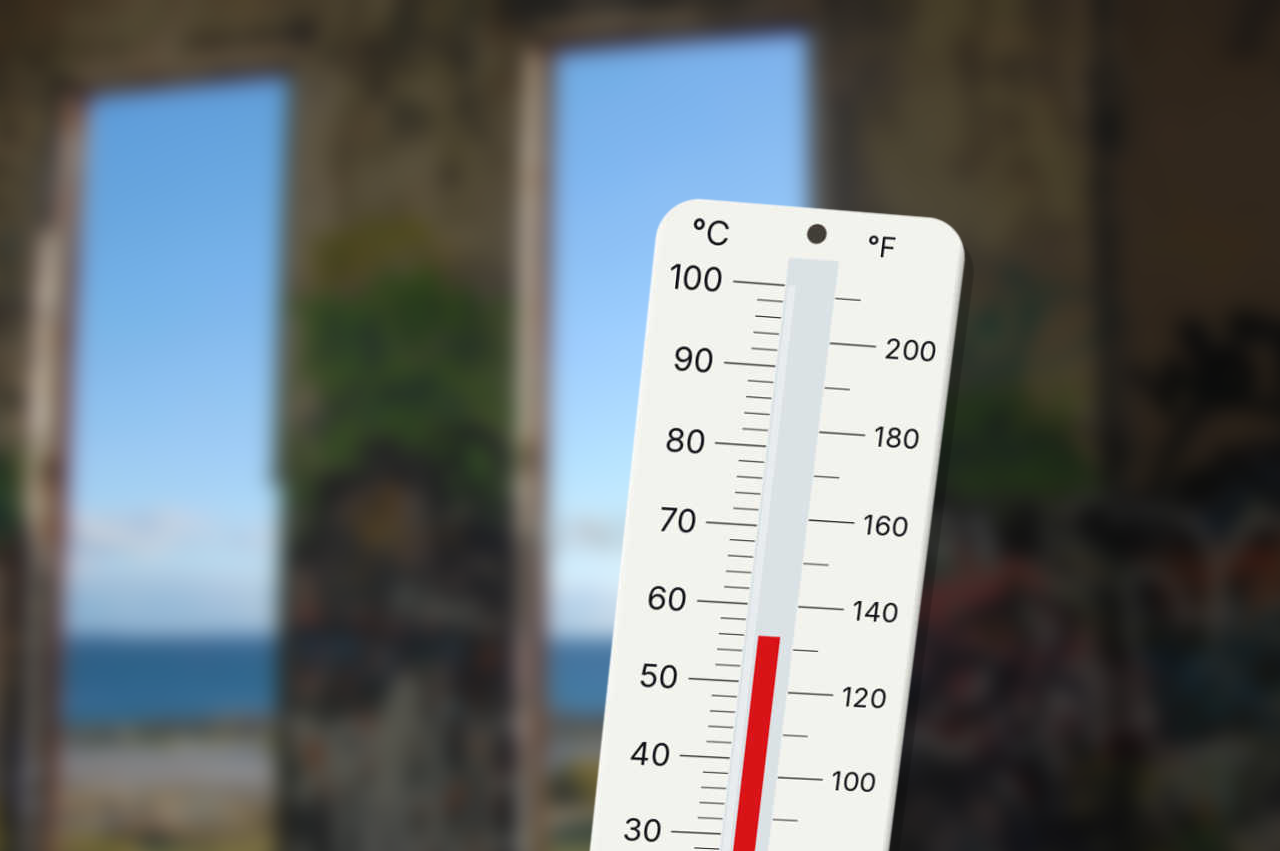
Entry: 56°C
